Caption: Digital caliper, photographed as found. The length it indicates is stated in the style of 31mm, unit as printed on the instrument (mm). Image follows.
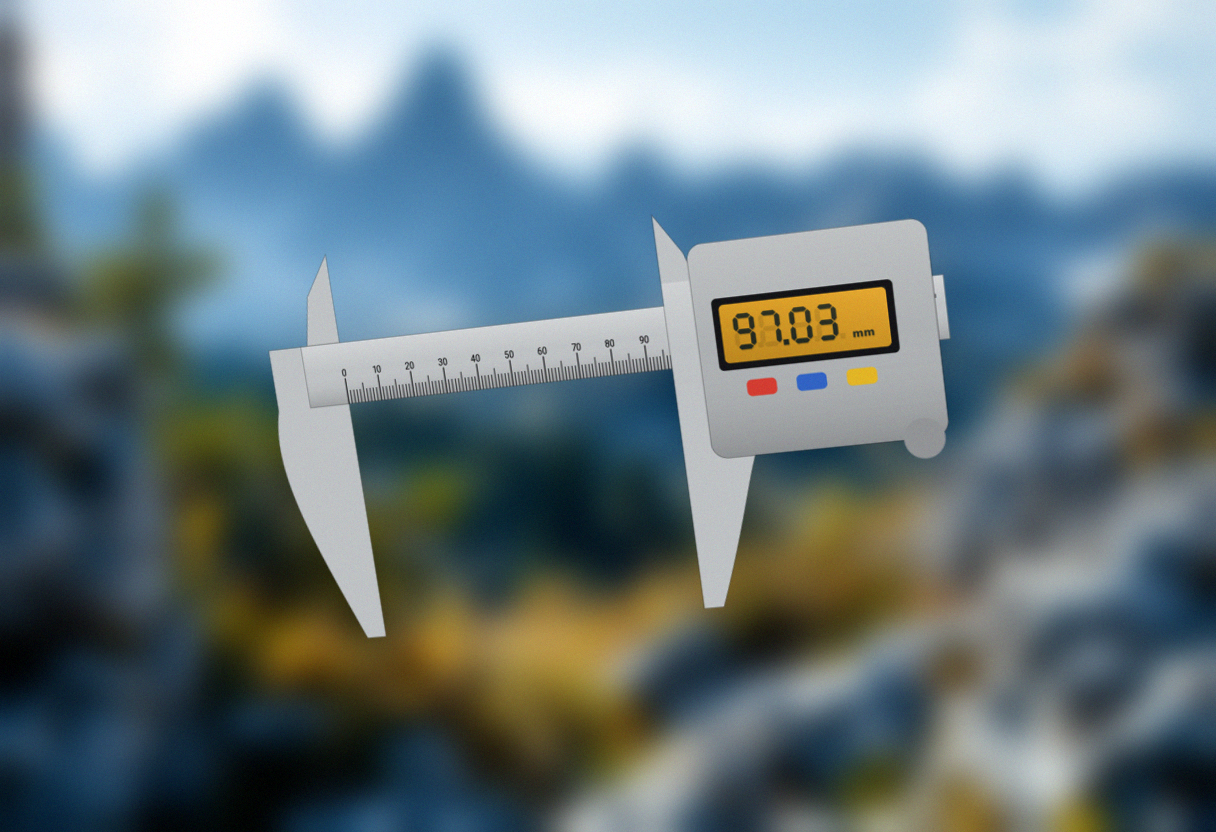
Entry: 97.03mm
